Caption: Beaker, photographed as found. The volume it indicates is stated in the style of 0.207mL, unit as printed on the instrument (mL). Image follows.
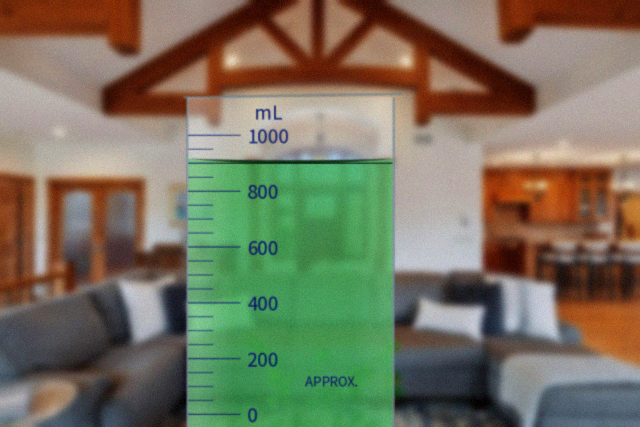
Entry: 900mL
